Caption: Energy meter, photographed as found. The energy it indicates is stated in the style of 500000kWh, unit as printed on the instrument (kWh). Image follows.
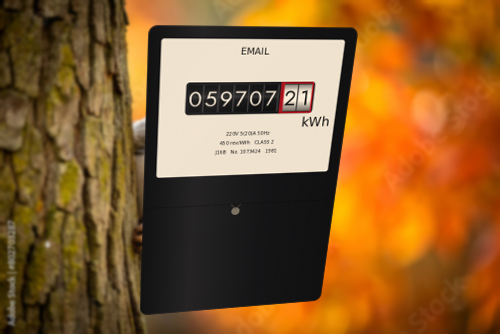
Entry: 59707.21kWh
